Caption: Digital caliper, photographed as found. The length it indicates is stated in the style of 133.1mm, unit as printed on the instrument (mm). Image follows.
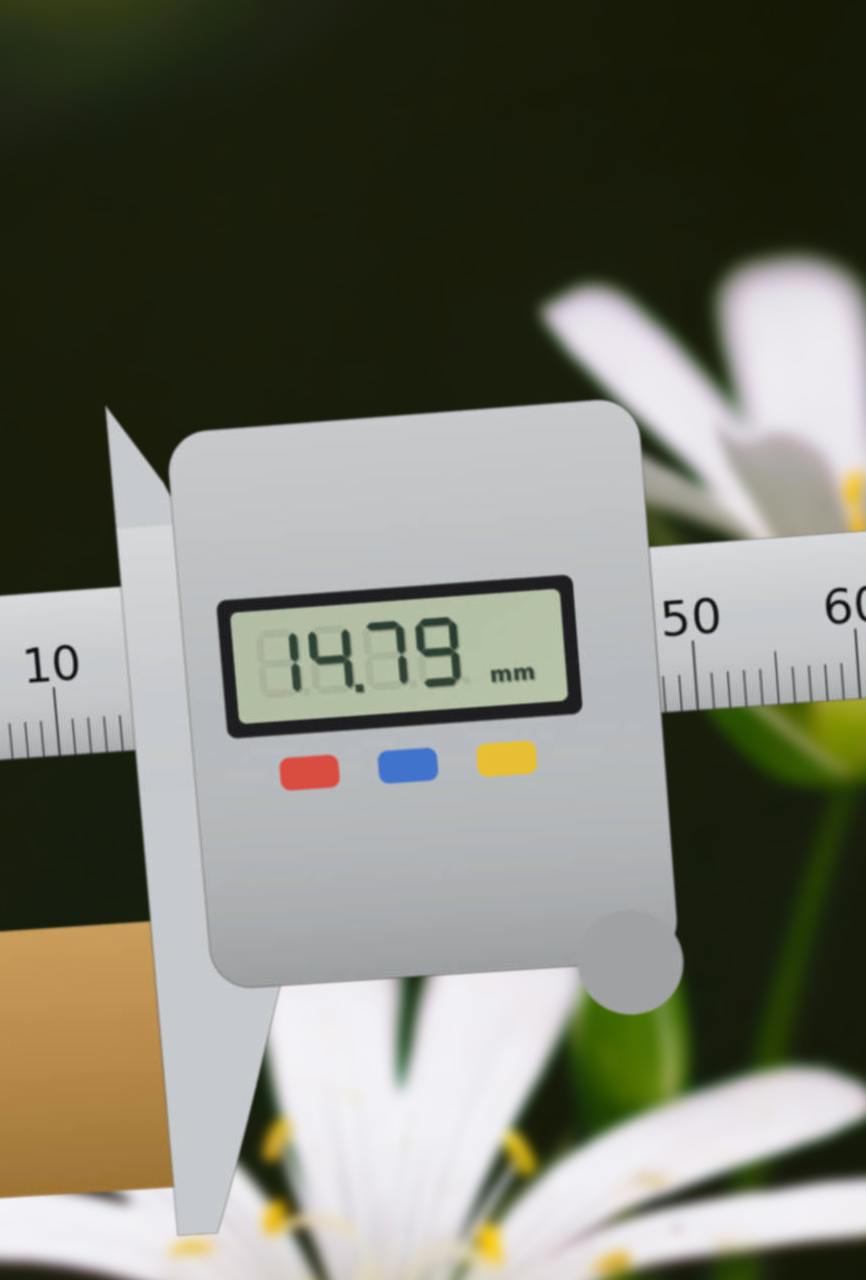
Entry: 14.79mm
